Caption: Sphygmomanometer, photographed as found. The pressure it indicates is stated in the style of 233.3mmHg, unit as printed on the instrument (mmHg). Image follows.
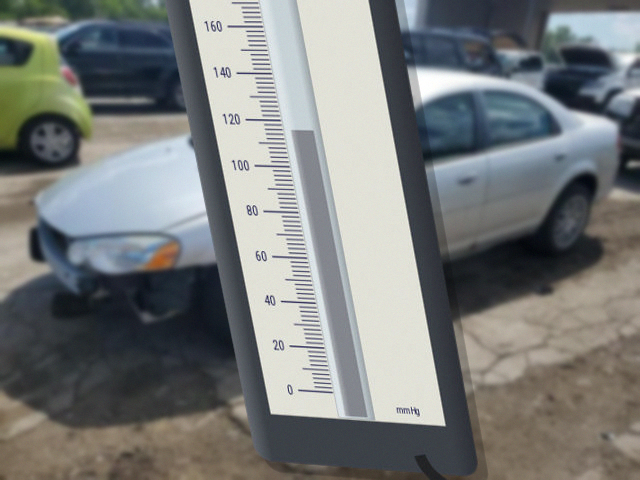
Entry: 116mmHg
